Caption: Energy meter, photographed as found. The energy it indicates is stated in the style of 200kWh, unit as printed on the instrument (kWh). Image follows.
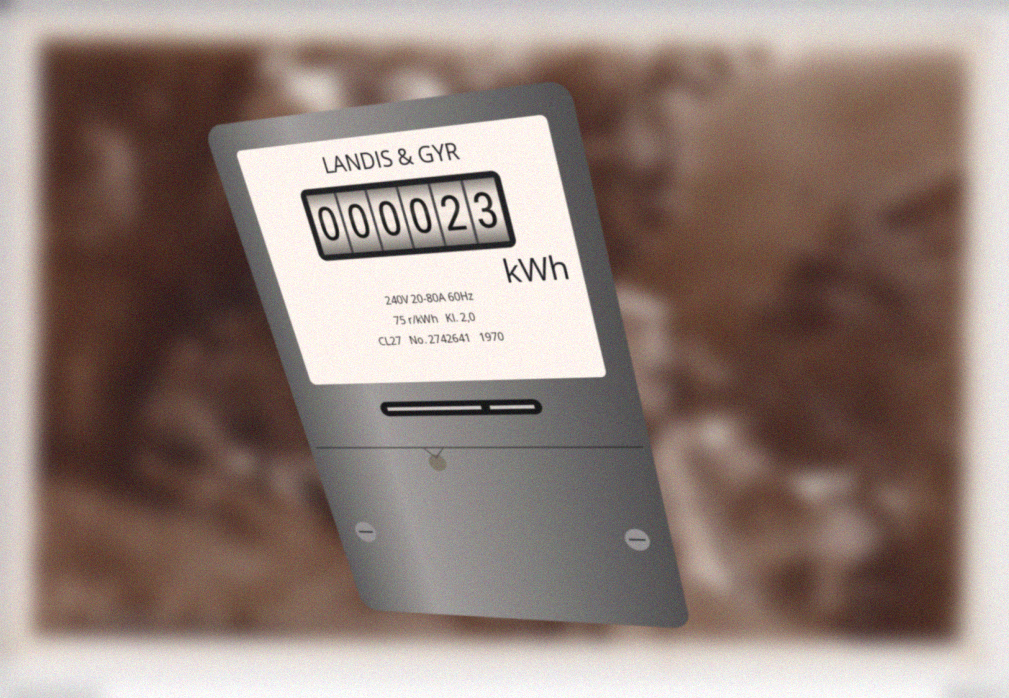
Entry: 23kWh
